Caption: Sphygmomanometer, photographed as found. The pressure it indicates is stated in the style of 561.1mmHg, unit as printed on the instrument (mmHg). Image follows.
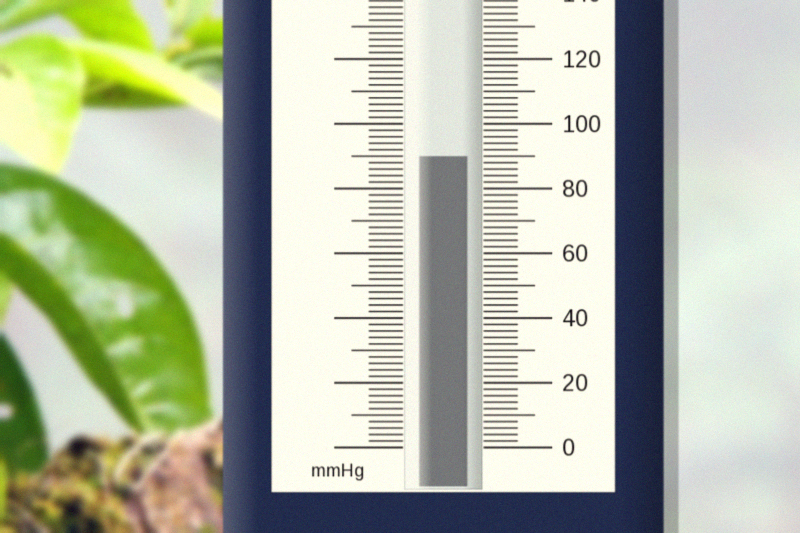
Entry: 90mmHg
